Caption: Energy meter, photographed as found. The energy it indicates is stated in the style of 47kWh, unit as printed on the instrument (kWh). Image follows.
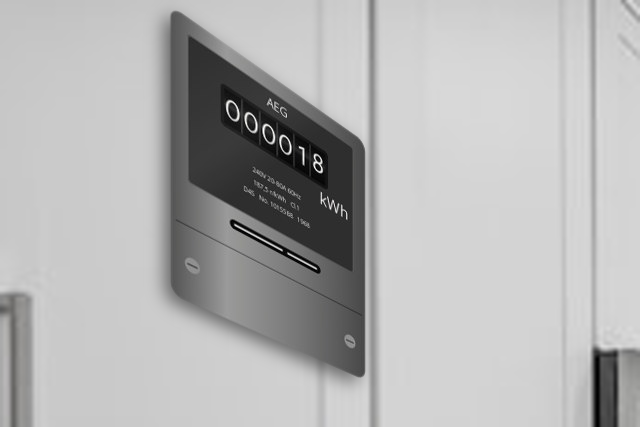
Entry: 18kWh
